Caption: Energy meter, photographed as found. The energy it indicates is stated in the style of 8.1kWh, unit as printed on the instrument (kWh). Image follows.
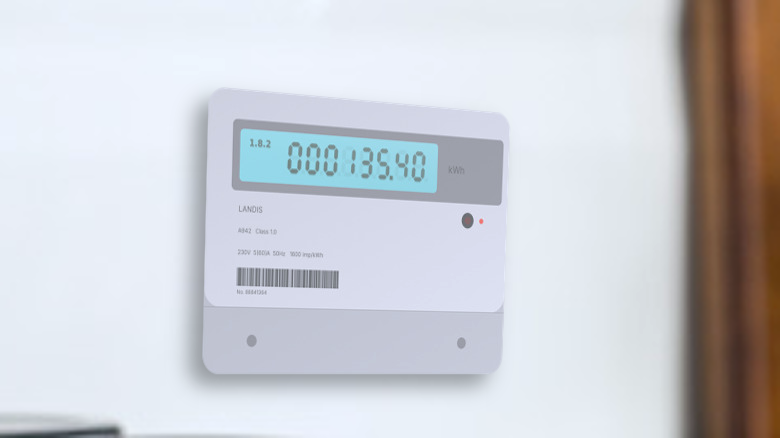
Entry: 135.40kWh
